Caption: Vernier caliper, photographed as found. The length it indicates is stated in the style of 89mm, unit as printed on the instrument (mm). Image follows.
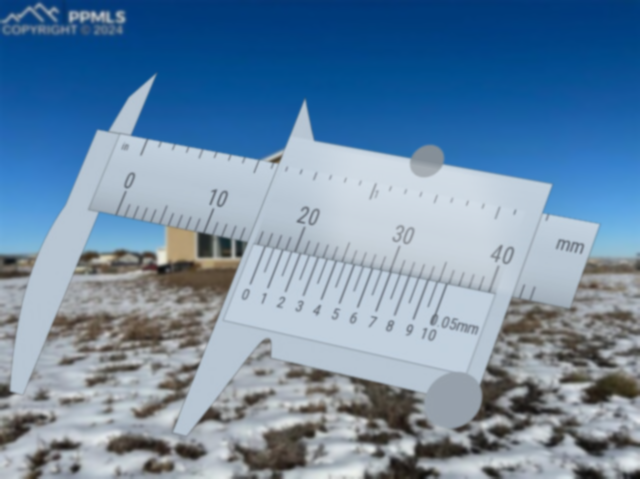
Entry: 16.8mm
